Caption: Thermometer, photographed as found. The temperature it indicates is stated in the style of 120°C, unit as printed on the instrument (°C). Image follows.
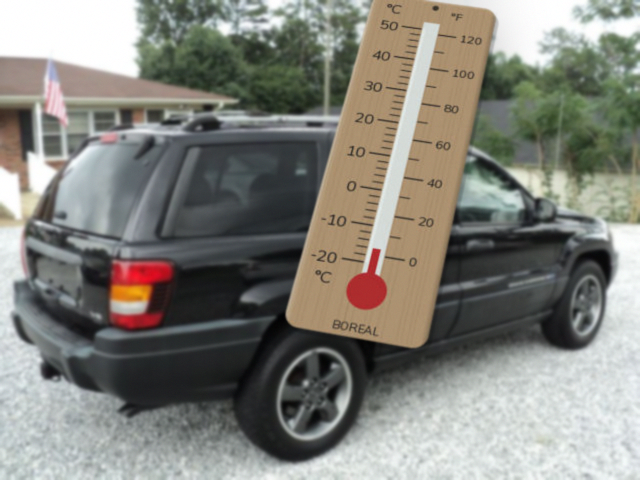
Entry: -16°C
